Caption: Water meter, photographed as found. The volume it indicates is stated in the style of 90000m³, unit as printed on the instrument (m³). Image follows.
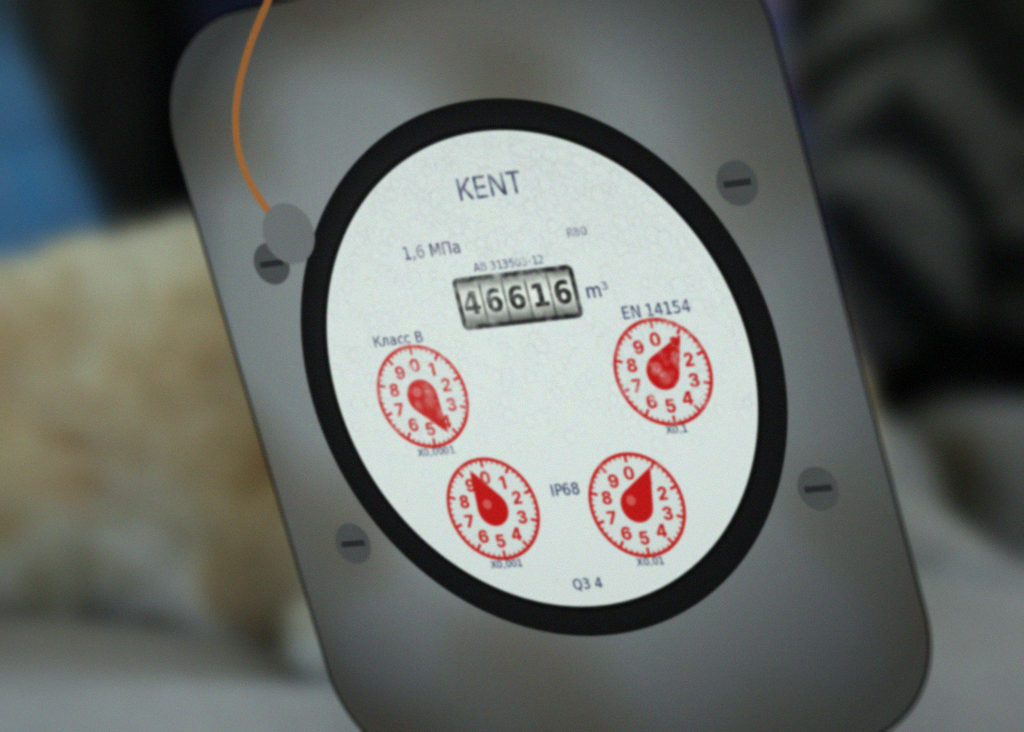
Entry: 46616.1094m³
